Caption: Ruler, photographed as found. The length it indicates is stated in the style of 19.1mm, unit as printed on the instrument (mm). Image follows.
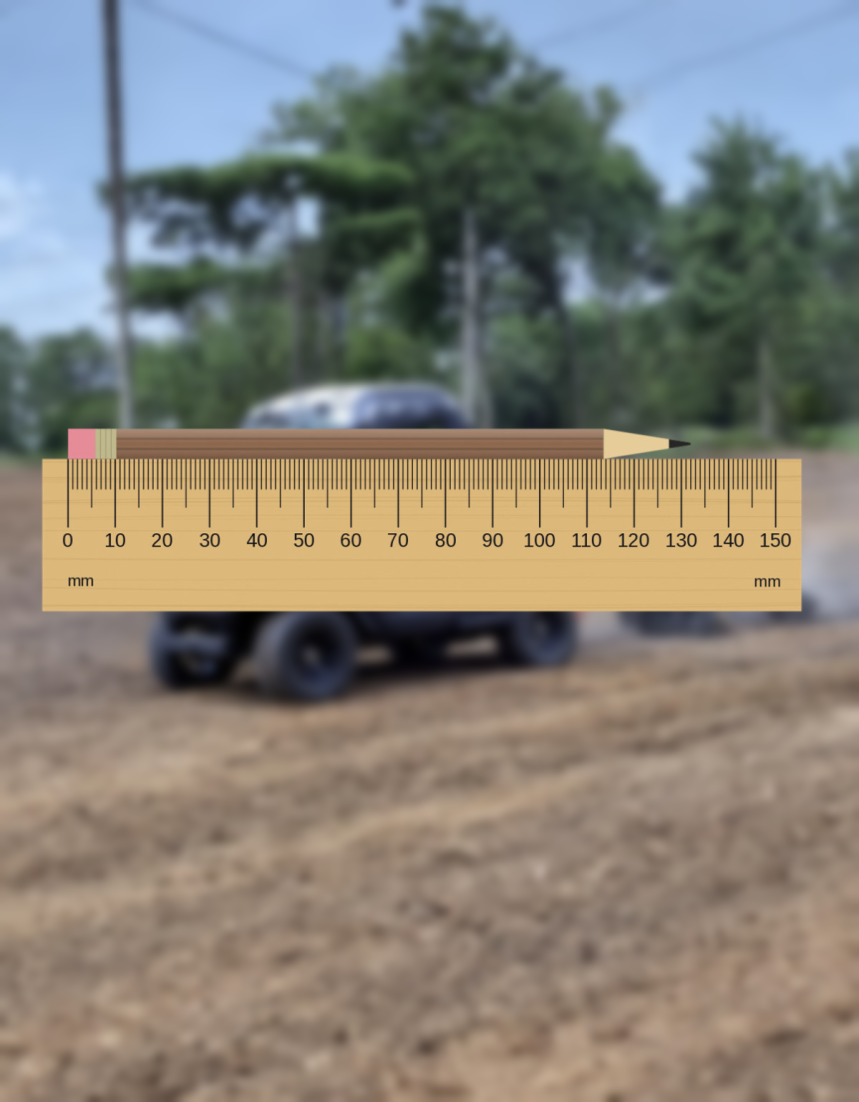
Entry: 132mm
